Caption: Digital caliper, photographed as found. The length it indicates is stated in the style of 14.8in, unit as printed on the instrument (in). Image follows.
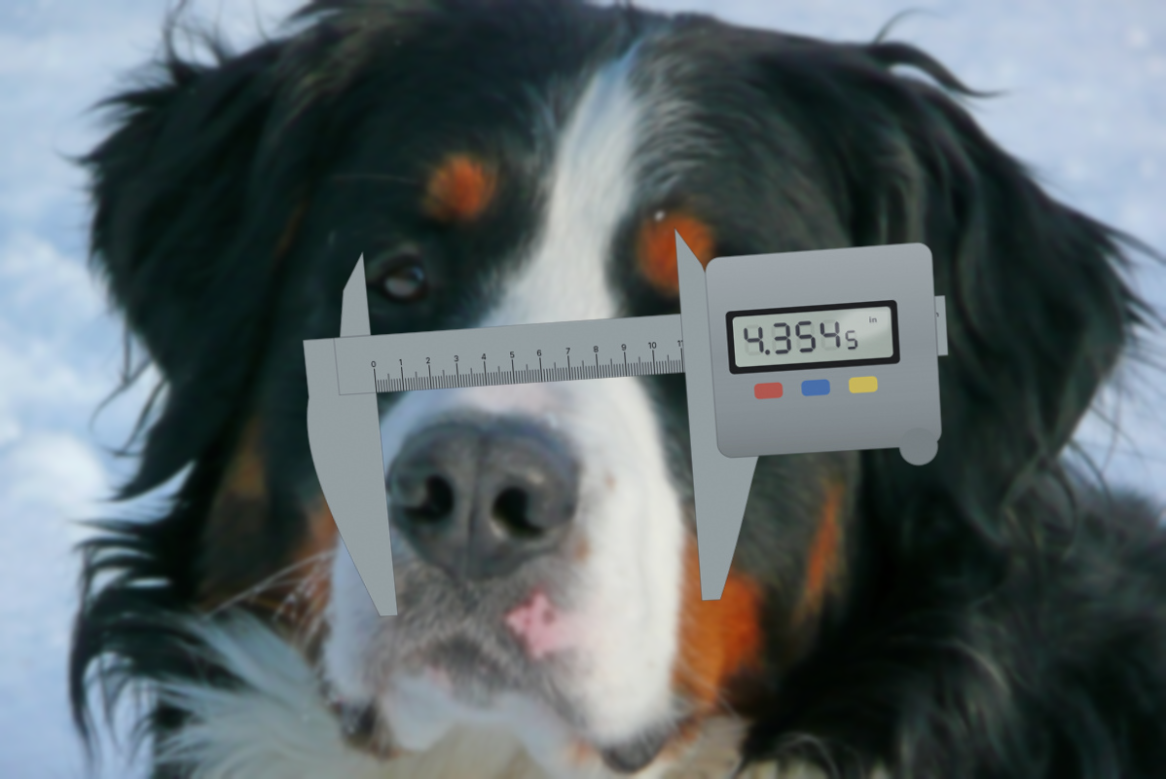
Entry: 4.3545in
